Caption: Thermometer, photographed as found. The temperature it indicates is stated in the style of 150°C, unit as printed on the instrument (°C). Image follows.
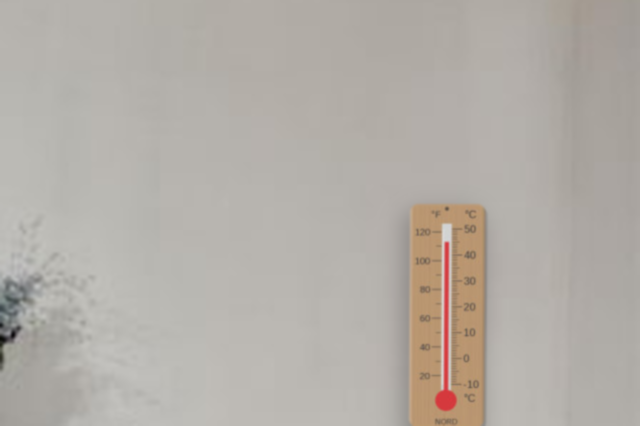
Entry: 45°C
